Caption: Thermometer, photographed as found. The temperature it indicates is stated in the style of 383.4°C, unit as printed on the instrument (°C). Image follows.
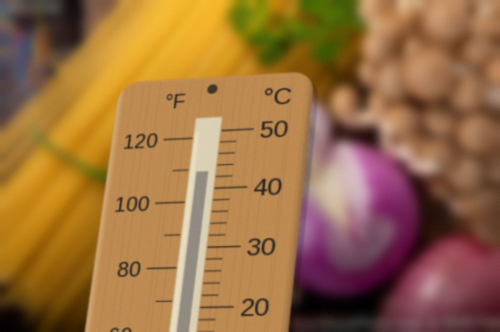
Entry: 43°C
